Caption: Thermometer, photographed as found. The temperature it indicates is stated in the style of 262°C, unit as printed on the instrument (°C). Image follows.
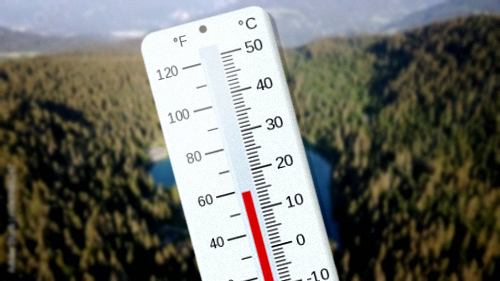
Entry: 15°C
